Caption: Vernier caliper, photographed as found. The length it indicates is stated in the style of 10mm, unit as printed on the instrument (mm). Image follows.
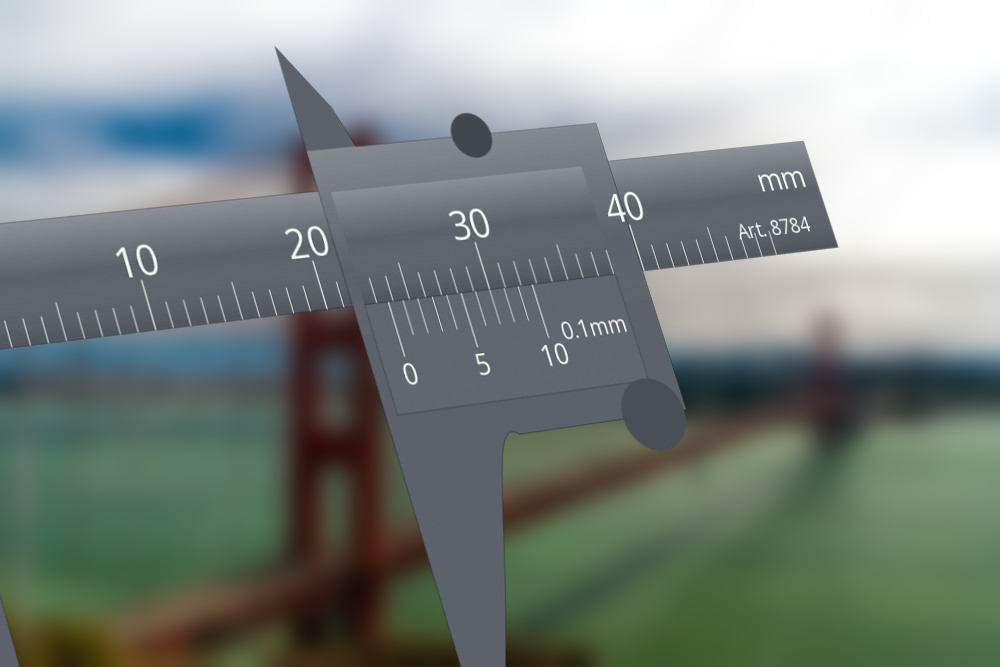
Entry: 23.7mm
